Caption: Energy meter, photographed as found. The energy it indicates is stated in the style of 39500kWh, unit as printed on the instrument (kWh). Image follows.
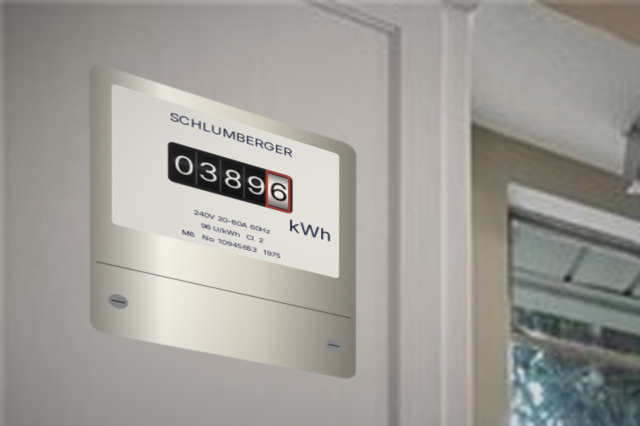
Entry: 389.6kWh
